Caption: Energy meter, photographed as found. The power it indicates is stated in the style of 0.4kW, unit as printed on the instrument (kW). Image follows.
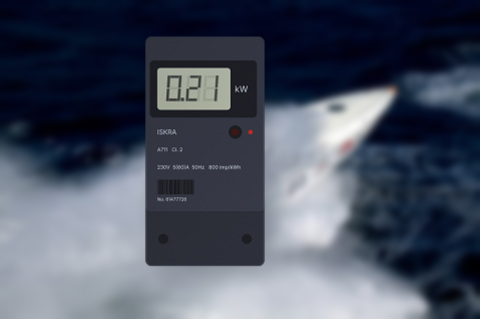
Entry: 0.21kW
